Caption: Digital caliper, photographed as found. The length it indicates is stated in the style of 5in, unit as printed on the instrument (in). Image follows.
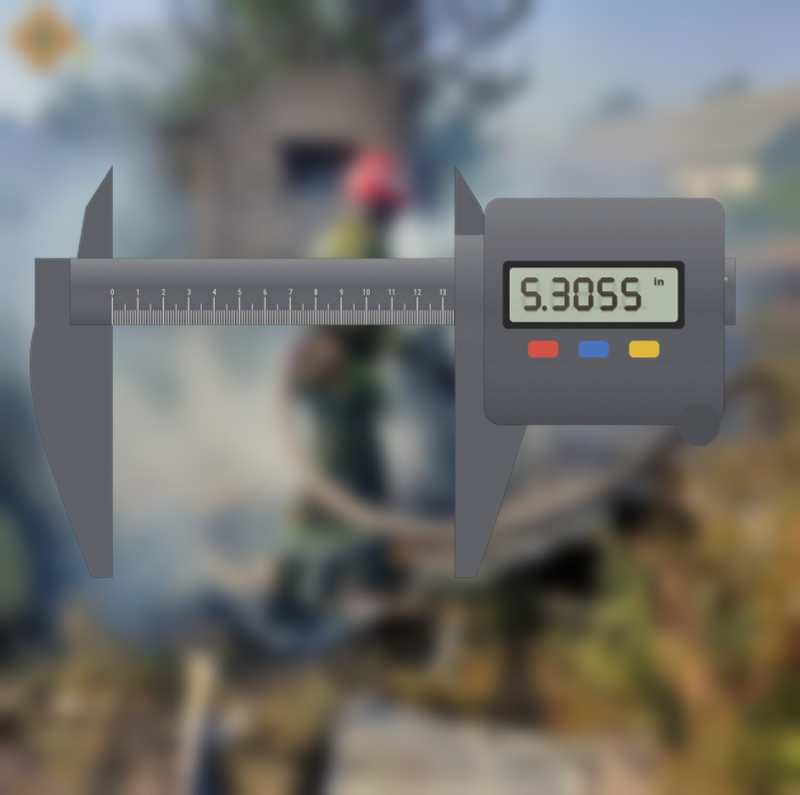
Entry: 5.3055in
